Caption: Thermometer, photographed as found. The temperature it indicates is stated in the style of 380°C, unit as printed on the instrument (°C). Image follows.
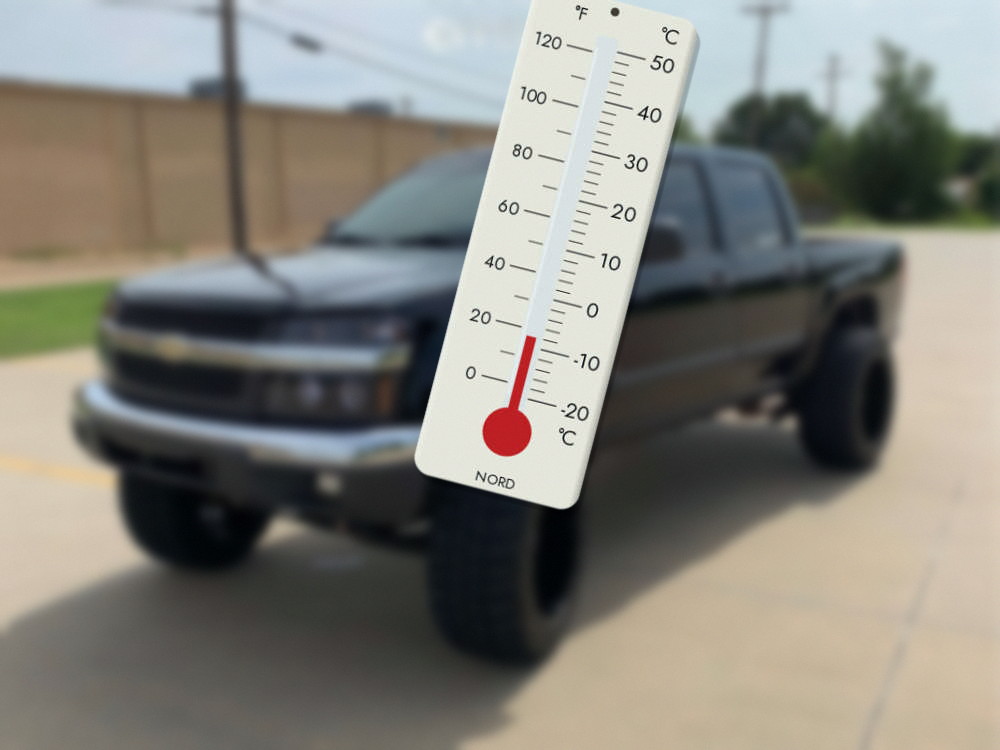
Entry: -8°C
